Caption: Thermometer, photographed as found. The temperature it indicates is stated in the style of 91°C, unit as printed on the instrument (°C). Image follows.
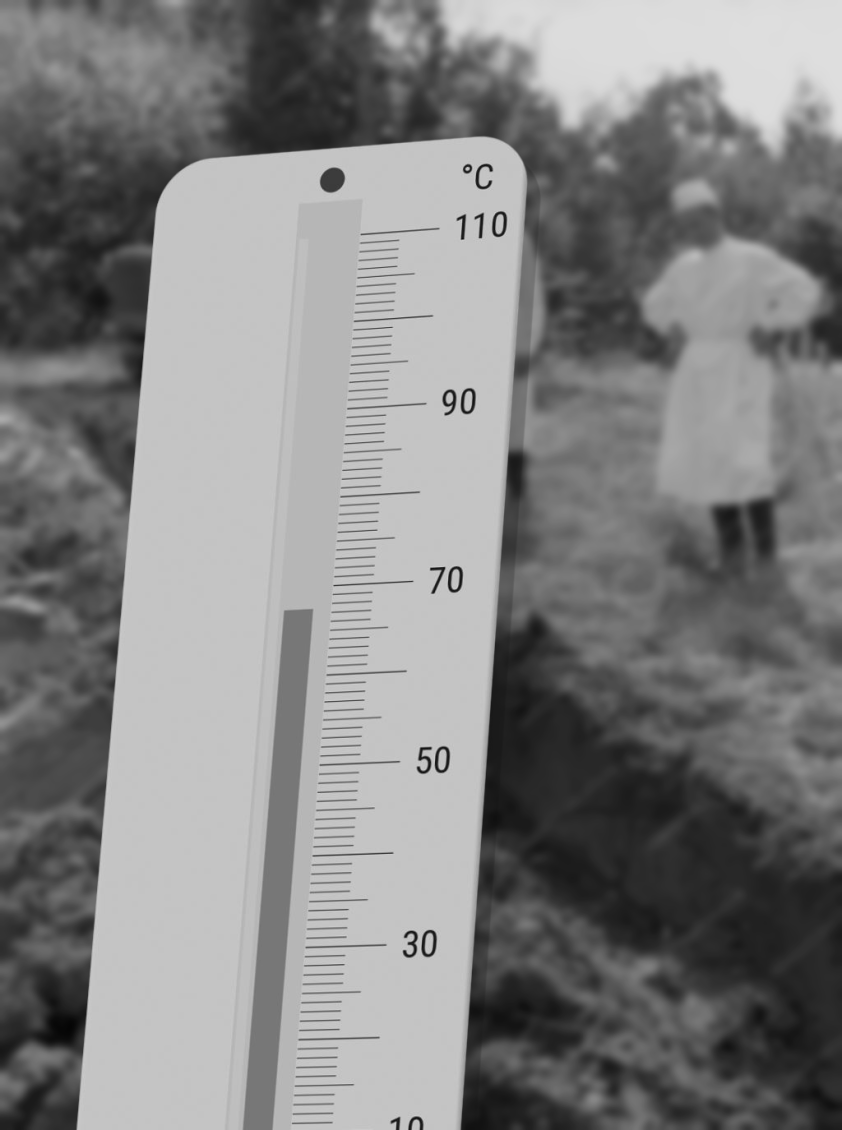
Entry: 67.5°C
